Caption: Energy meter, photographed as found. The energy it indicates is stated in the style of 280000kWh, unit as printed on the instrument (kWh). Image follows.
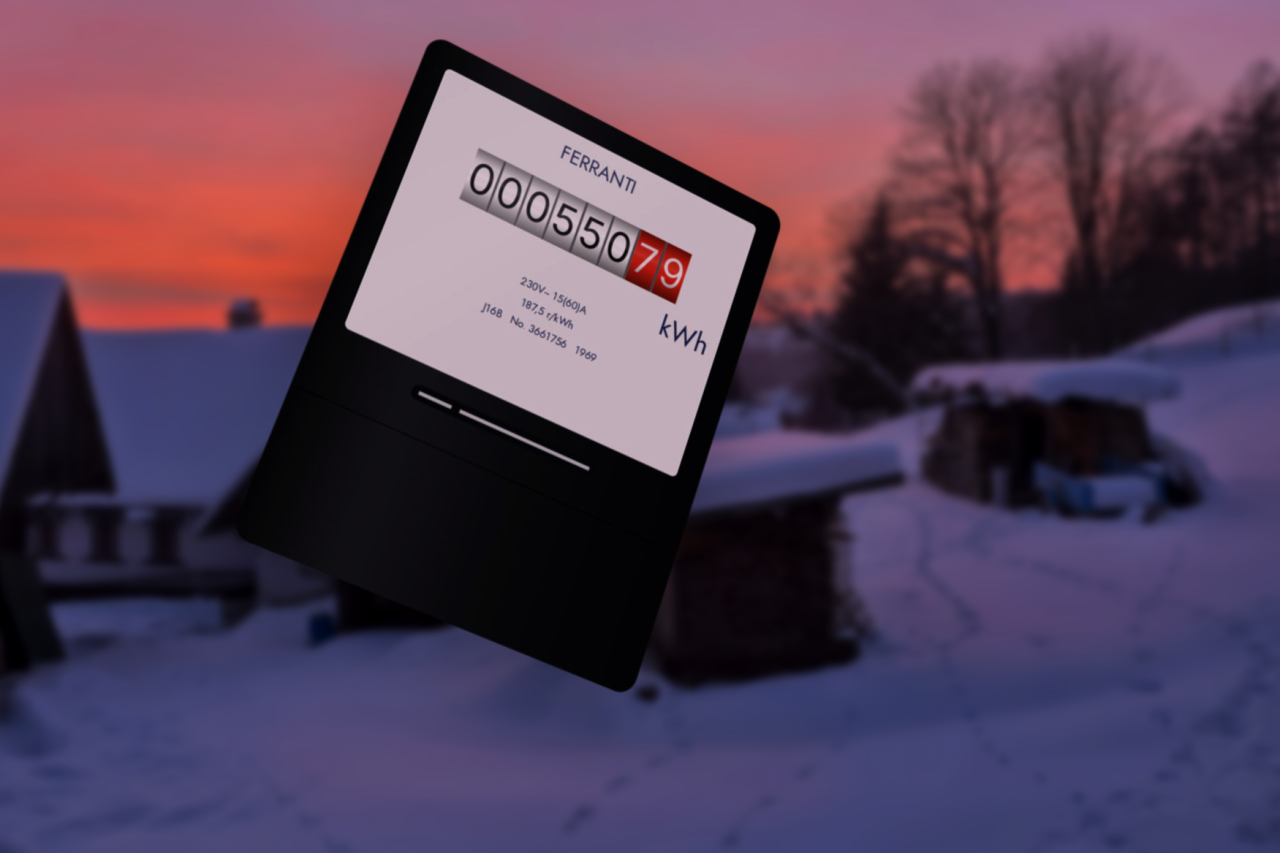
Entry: 550.79kWh
